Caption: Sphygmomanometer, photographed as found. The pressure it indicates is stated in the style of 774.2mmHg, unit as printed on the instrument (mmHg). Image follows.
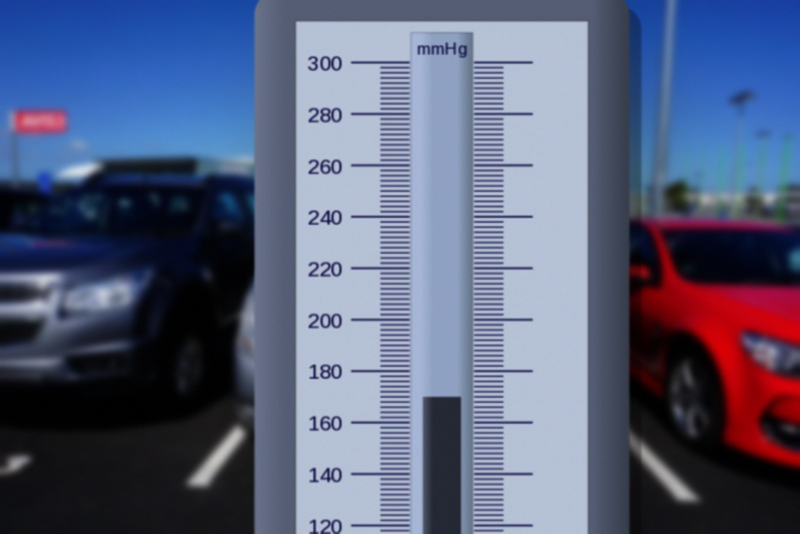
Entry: 170mmHg
